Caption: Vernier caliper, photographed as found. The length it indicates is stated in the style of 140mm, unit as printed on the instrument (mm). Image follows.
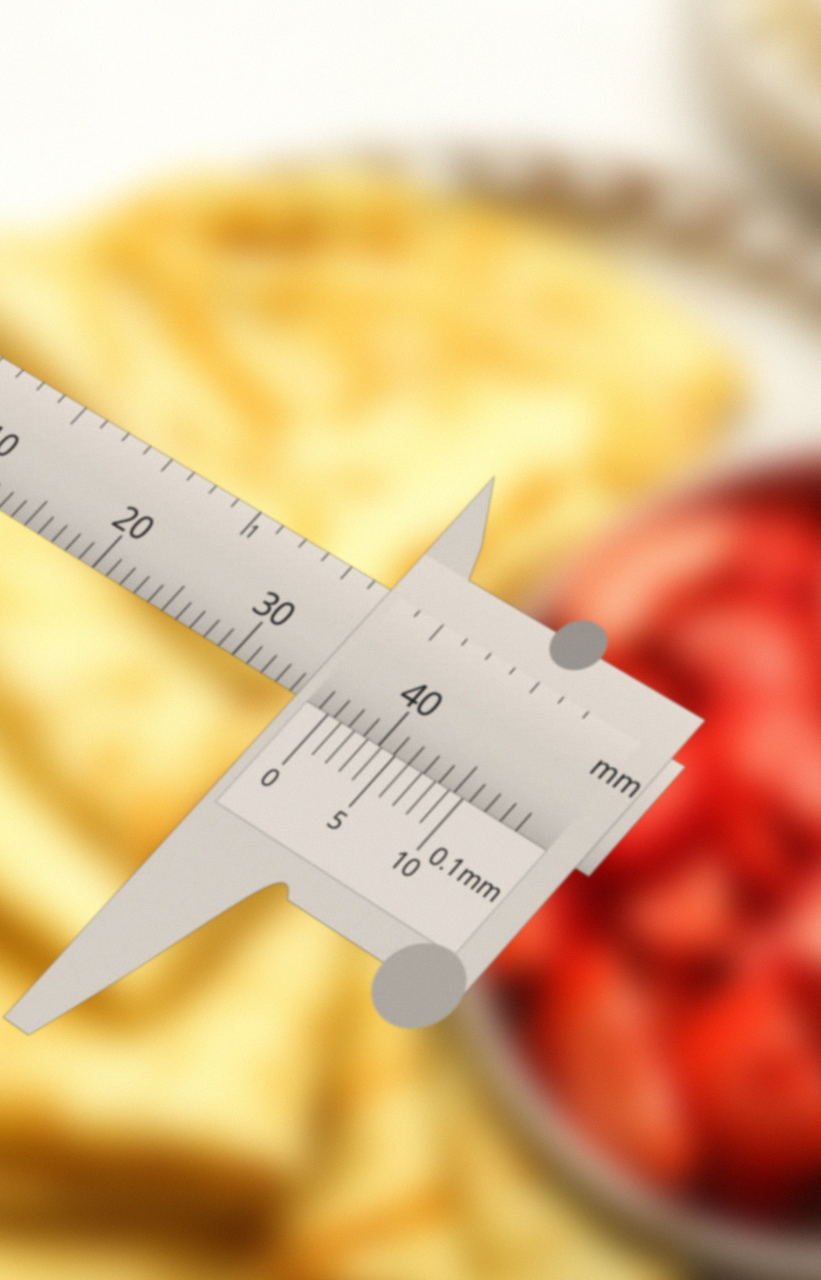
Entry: 36.6mm
